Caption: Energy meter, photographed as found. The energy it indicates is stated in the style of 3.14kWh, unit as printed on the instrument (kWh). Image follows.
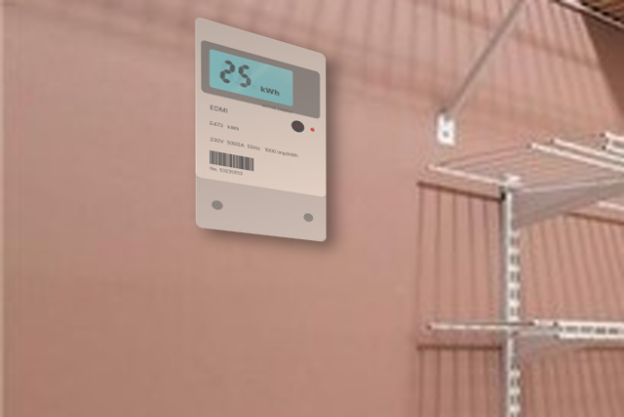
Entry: 25kWh
